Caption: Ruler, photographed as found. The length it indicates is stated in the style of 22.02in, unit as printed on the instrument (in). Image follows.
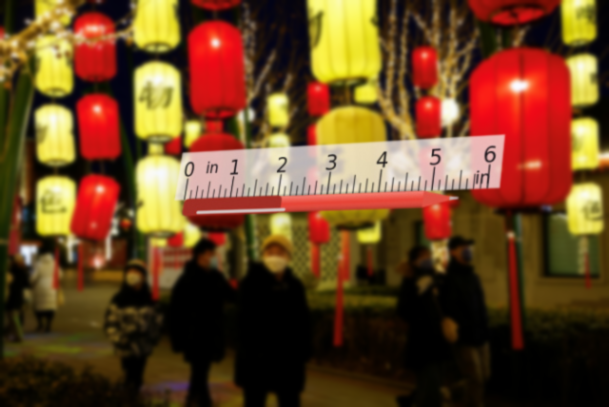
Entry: 5.5in
